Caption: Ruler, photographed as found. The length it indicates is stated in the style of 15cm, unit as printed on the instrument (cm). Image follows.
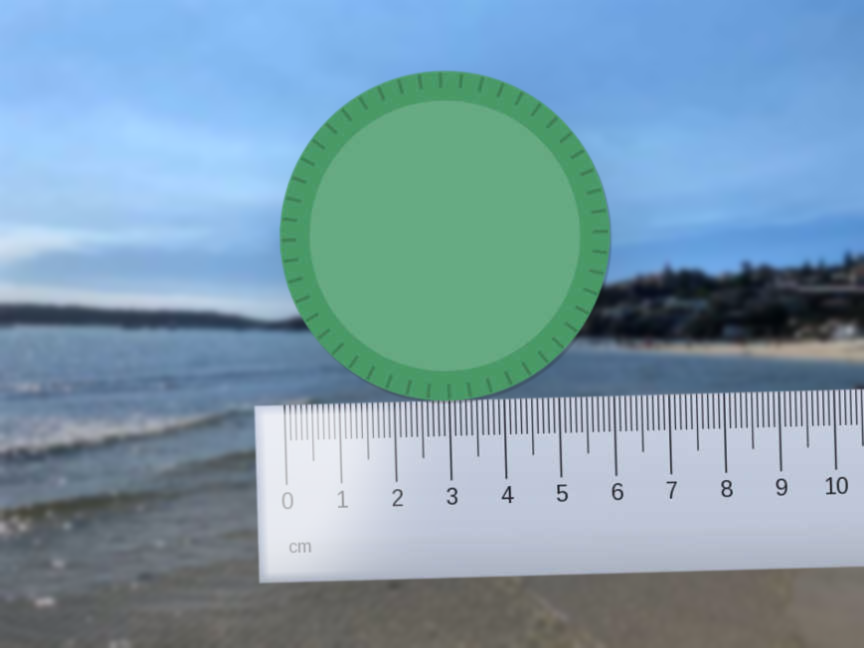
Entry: 6cm
